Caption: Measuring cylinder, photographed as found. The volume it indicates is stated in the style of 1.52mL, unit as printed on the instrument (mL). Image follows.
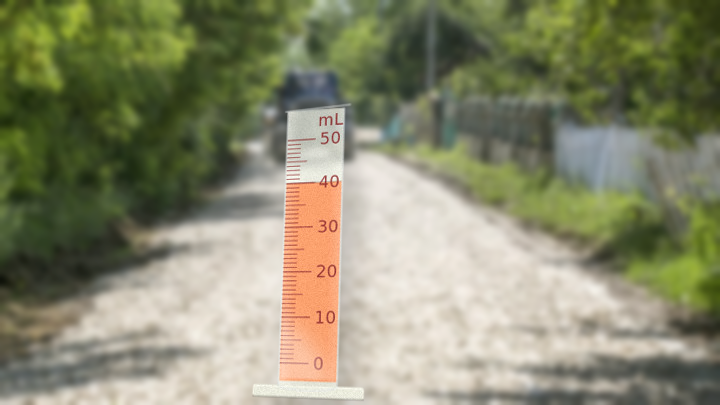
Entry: 40mL
